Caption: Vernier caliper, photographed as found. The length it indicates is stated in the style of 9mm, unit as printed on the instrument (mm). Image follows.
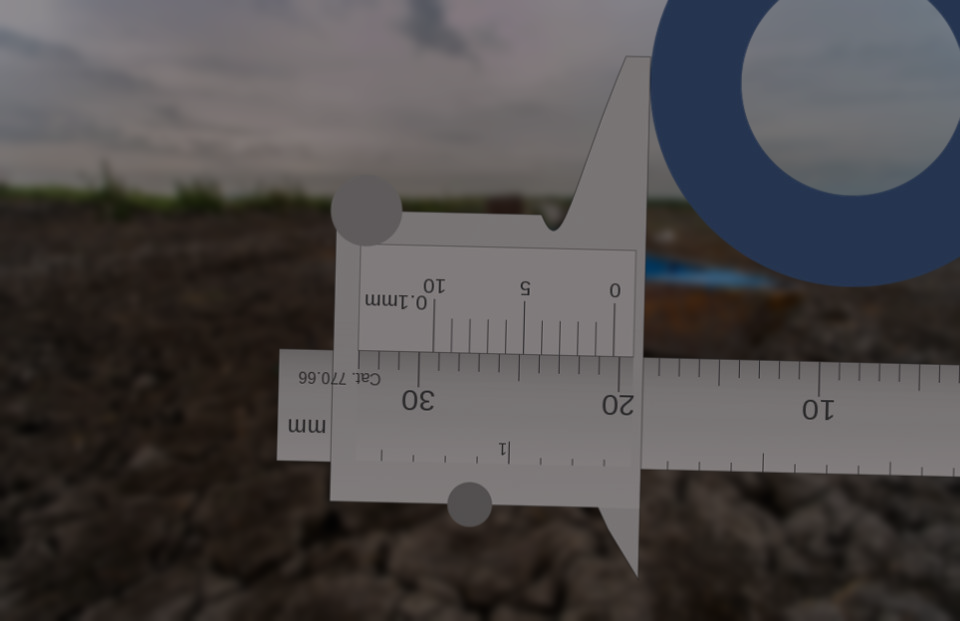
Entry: 20.3mm
